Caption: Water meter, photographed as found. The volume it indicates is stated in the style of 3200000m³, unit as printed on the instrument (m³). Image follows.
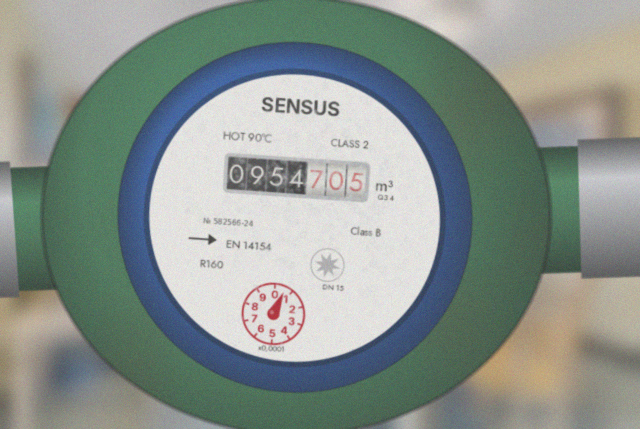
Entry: 954.7050m³
